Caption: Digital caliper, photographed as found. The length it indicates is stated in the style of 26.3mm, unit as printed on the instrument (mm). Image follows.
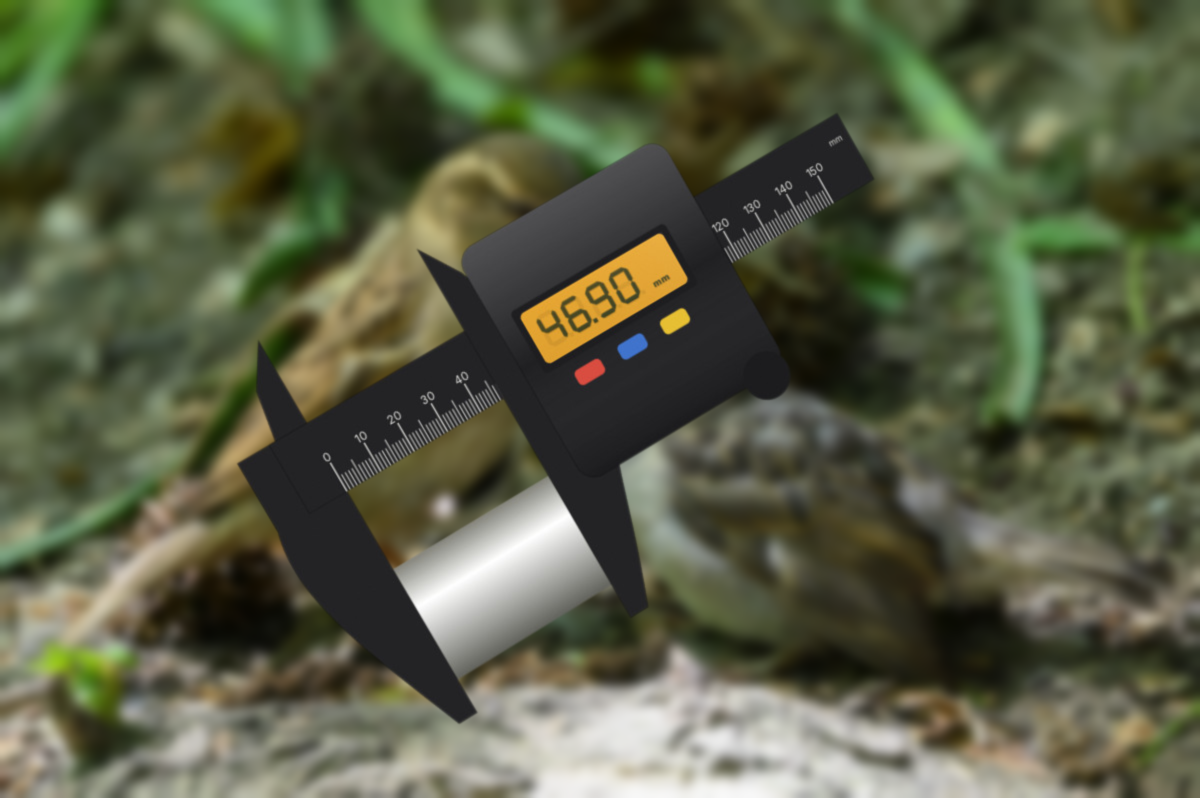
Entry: 46.90mm
